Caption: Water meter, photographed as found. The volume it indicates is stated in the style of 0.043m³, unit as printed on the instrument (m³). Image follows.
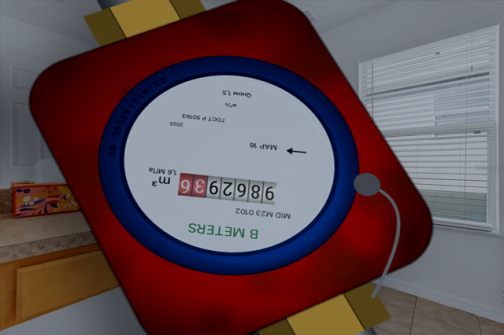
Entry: 98629.36m³
